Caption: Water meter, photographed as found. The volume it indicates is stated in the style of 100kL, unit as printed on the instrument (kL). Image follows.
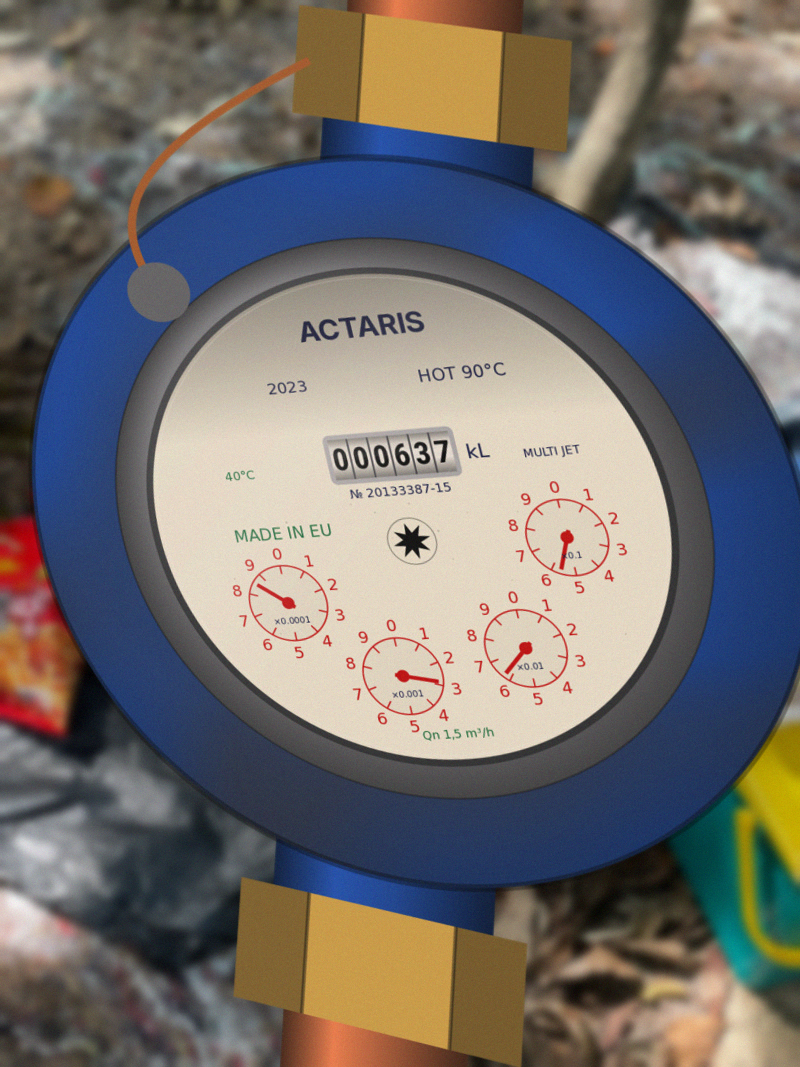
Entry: 637.5628kL
